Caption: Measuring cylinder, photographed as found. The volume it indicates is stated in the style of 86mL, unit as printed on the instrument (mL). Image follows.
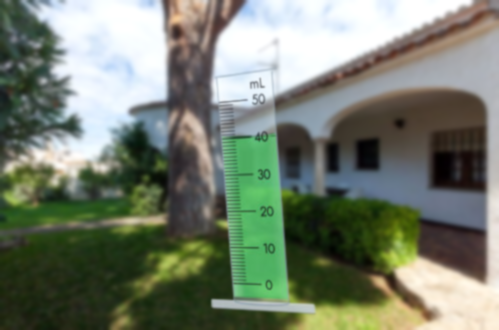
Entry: 40mL
